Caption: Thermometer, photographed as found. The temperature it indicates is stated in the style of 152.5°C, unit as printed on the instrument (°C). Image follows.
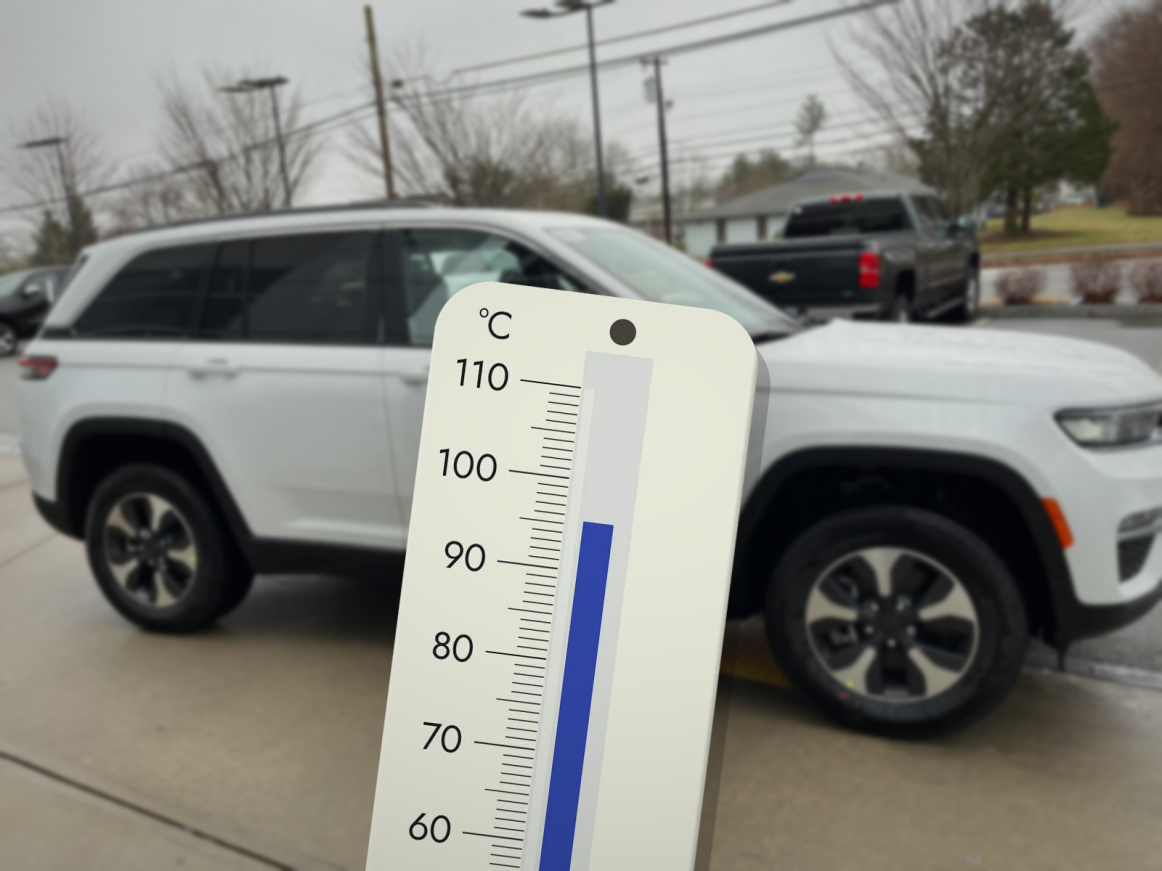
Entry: 95.5°C
